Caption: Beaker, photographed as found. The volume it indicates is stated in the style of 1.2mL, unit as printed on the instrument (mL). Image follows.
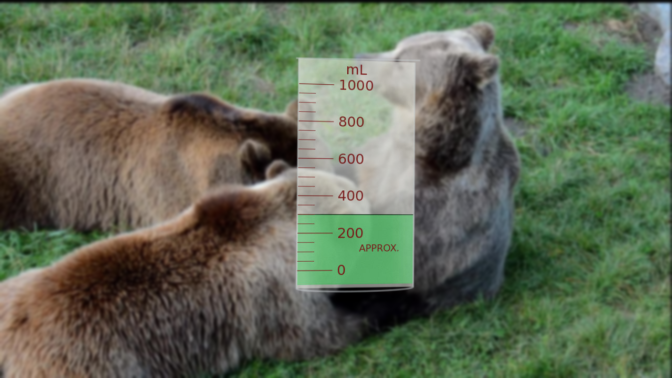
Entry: 300mL
